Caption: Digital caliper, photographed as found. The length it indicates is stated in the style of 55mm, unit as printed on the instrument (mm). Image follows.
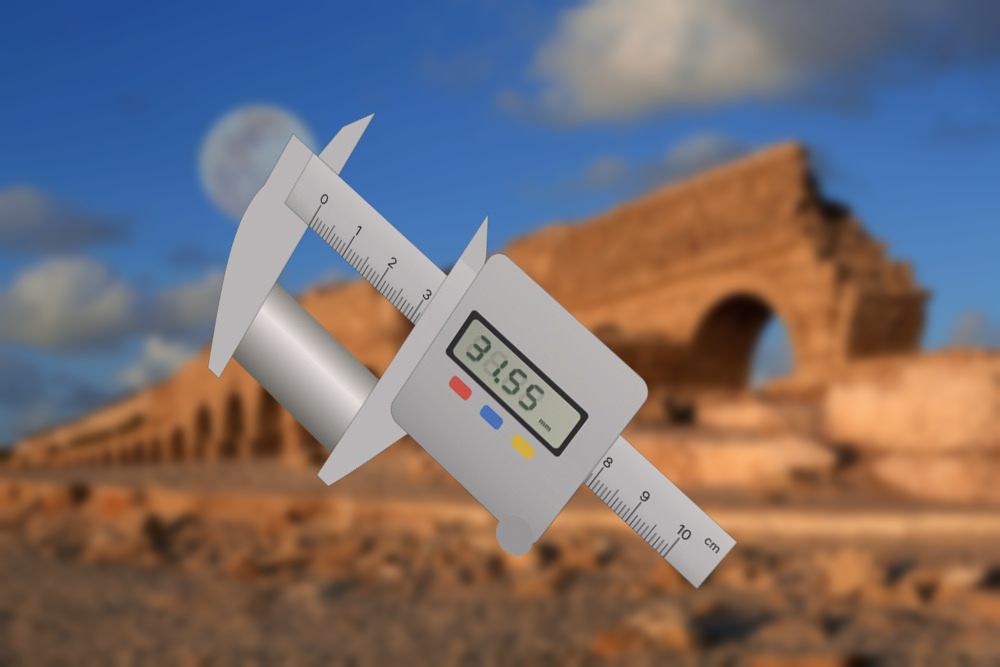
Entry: 31.55mm
